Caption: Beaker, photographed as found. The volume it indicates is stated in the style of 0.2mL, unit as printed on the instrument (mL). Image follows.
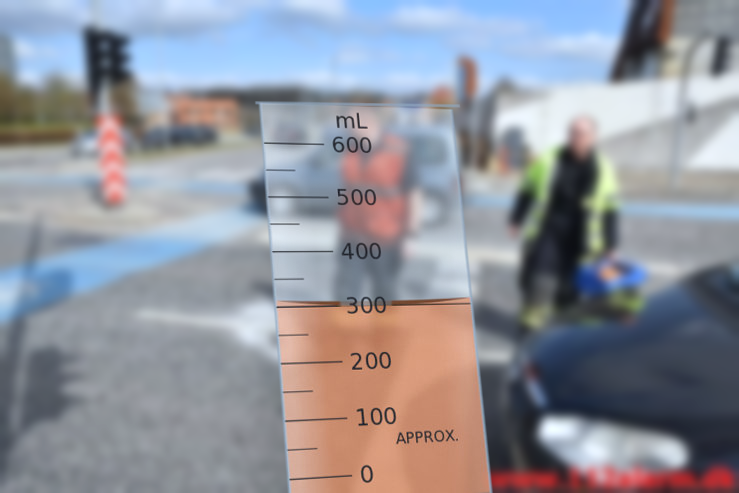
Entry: 300mL
